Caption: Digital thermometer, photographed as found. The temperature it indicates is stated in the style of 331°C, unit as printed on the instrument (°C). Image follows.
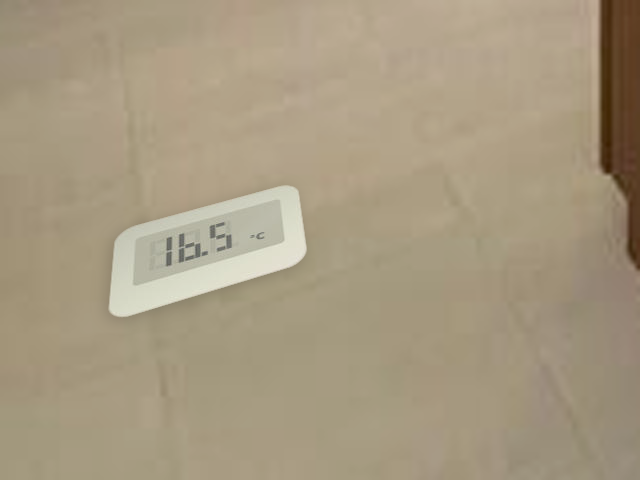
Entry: 16.5°C
